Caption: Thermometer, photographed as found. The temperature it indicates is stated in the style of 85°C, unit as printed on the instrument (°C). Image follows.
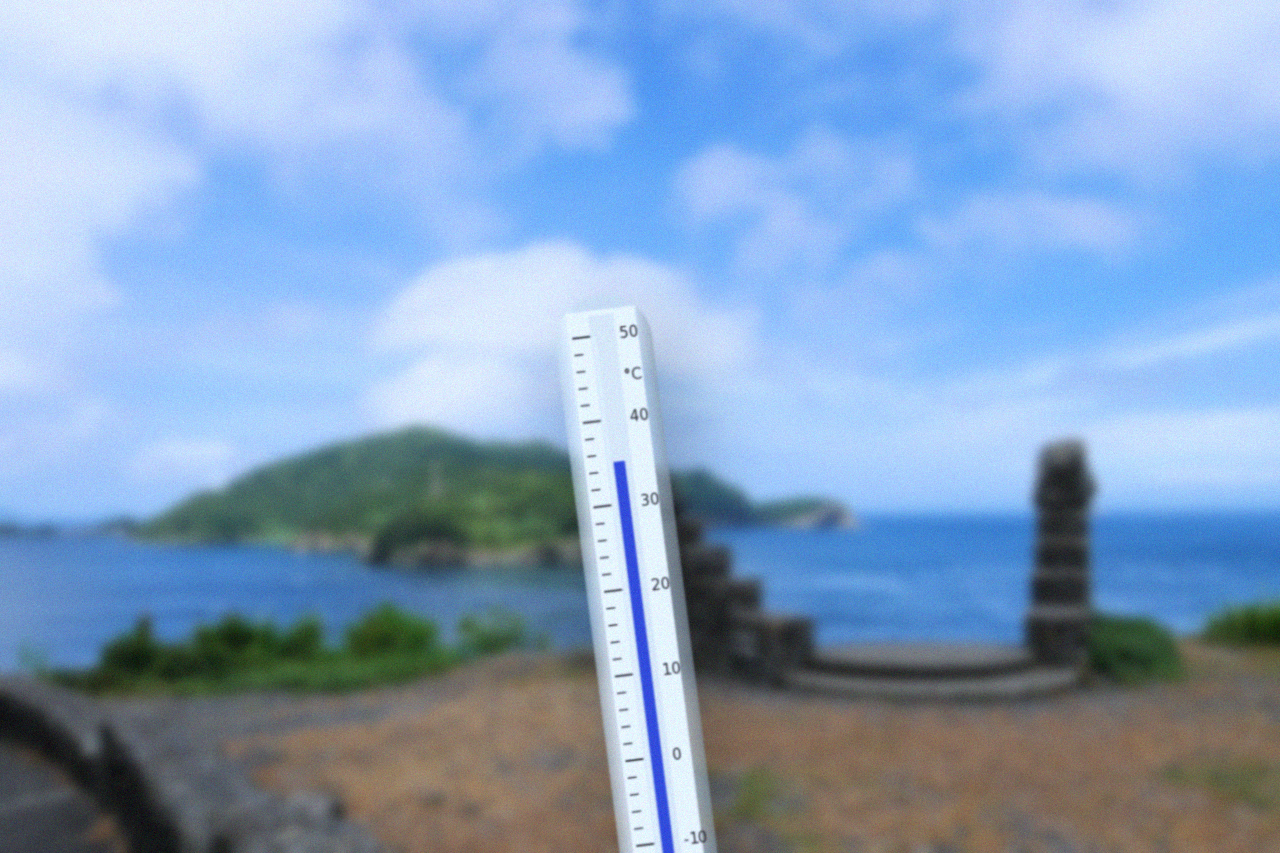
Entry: 35°C
